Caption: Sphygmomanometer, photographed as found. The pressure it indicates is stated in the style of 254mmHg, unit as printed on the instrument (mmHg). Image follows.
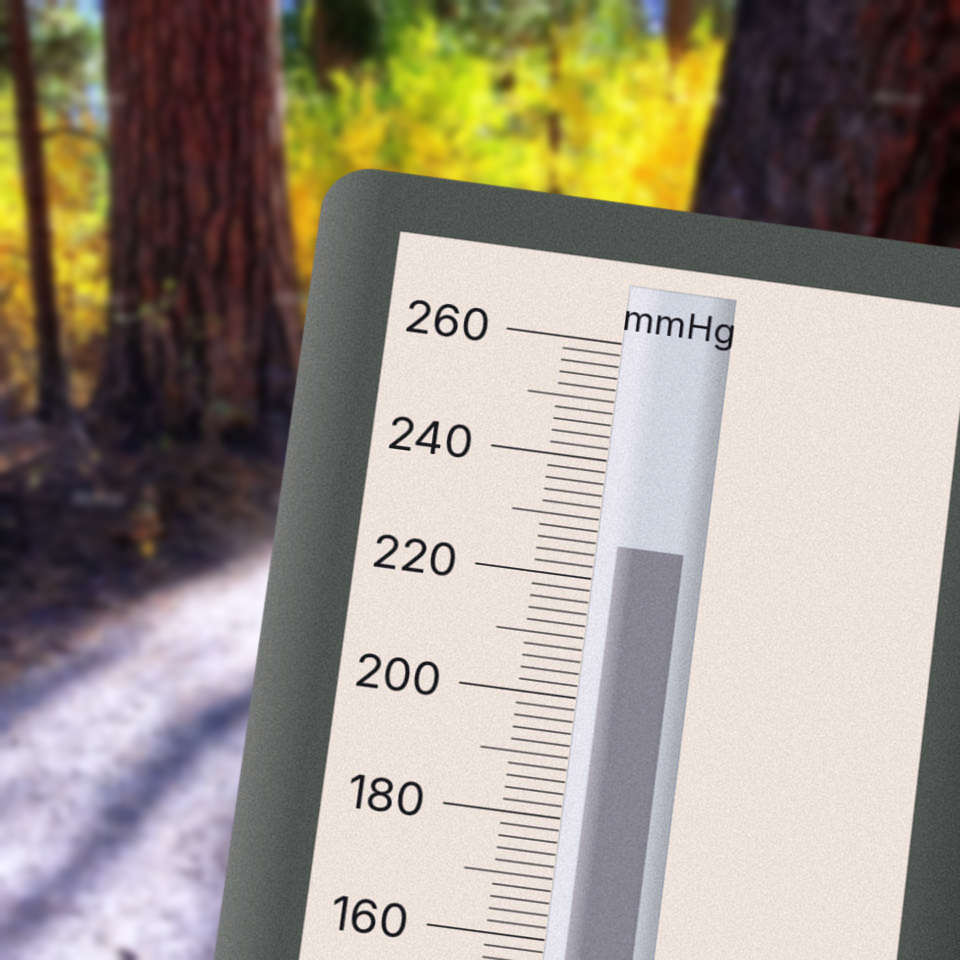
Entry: 226mmHg
